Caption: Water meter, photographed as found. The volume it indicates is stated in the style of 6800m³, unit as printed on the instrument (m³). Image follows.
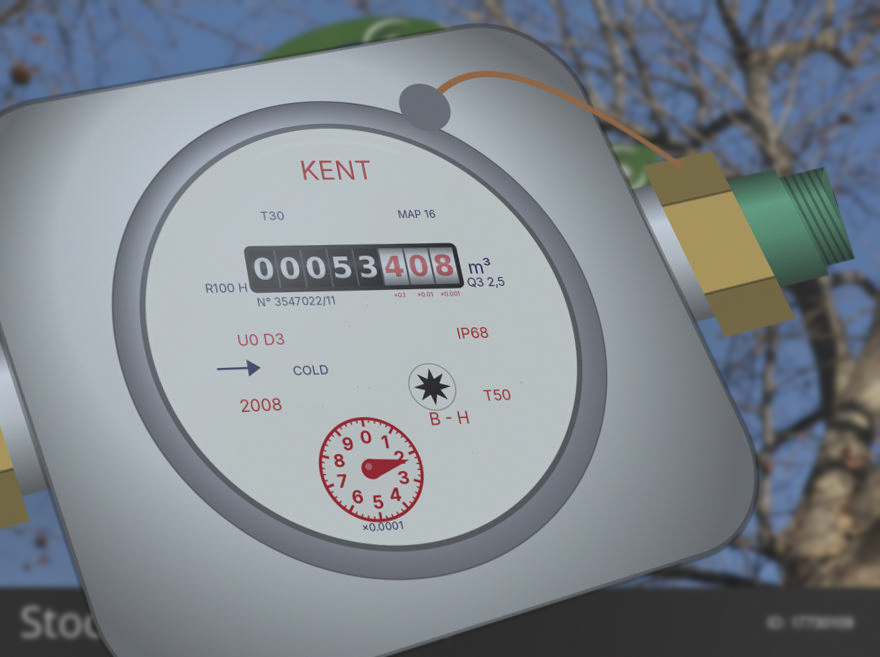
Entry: 53.4082m³
